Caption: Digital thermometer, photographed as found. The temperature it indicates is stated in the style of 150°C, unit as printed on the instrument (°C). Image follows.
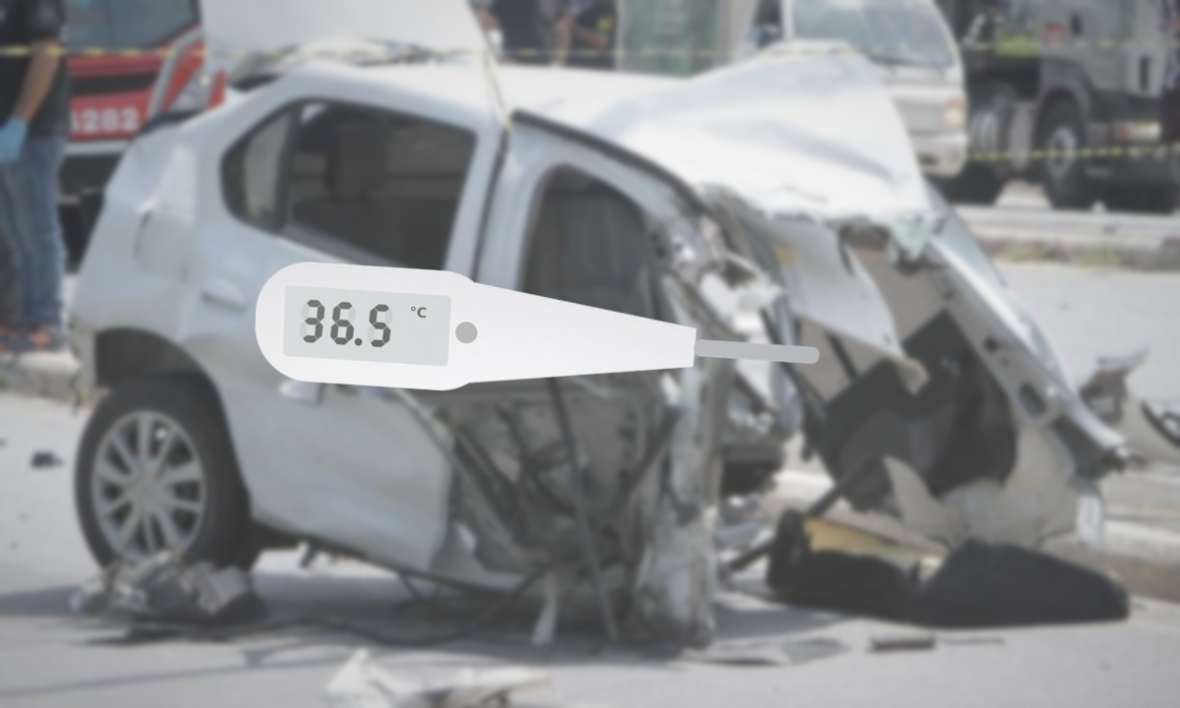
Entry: 36.5°C
